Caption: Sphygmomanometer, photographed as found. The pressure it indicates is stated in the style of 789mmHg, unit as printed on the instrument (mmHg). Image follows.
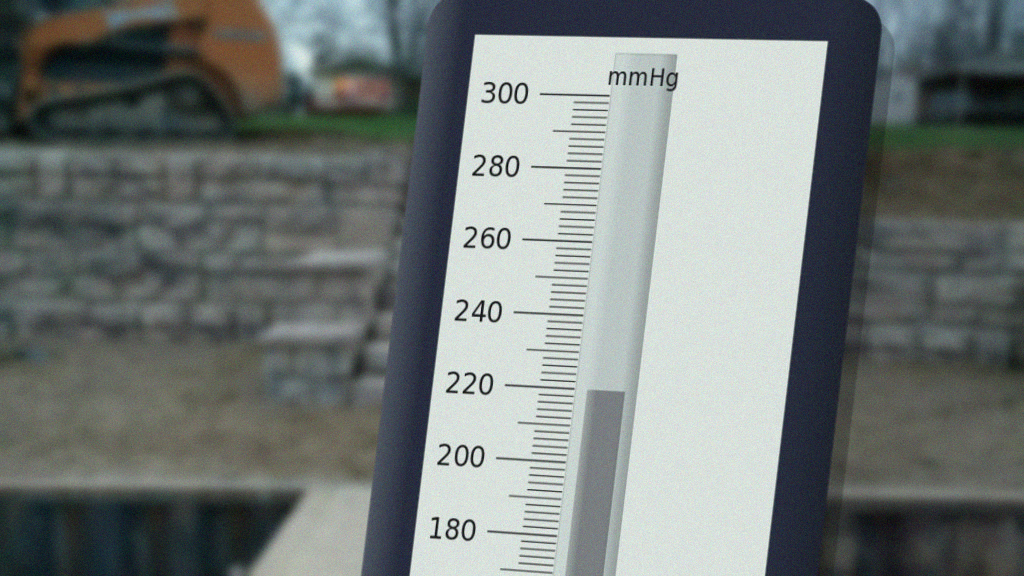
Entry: 220mmHg
